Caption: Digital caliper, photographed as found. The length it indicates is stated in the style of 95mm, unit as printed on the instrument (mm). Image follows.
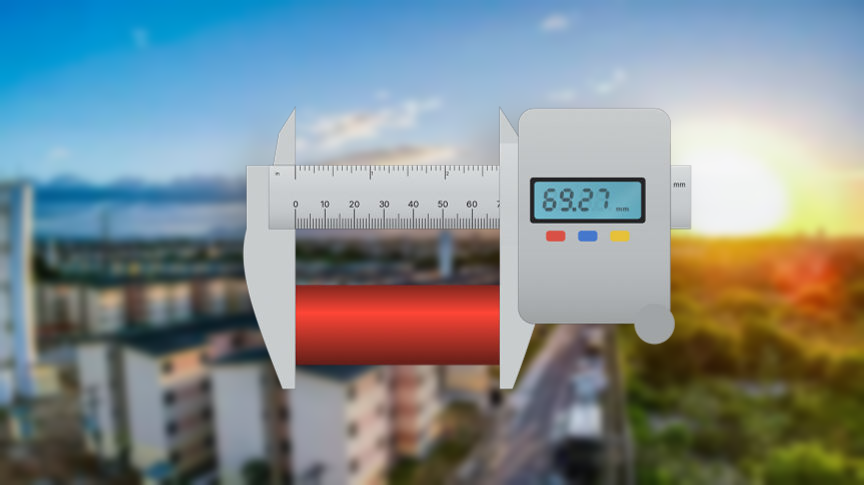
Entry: 69.27mm
